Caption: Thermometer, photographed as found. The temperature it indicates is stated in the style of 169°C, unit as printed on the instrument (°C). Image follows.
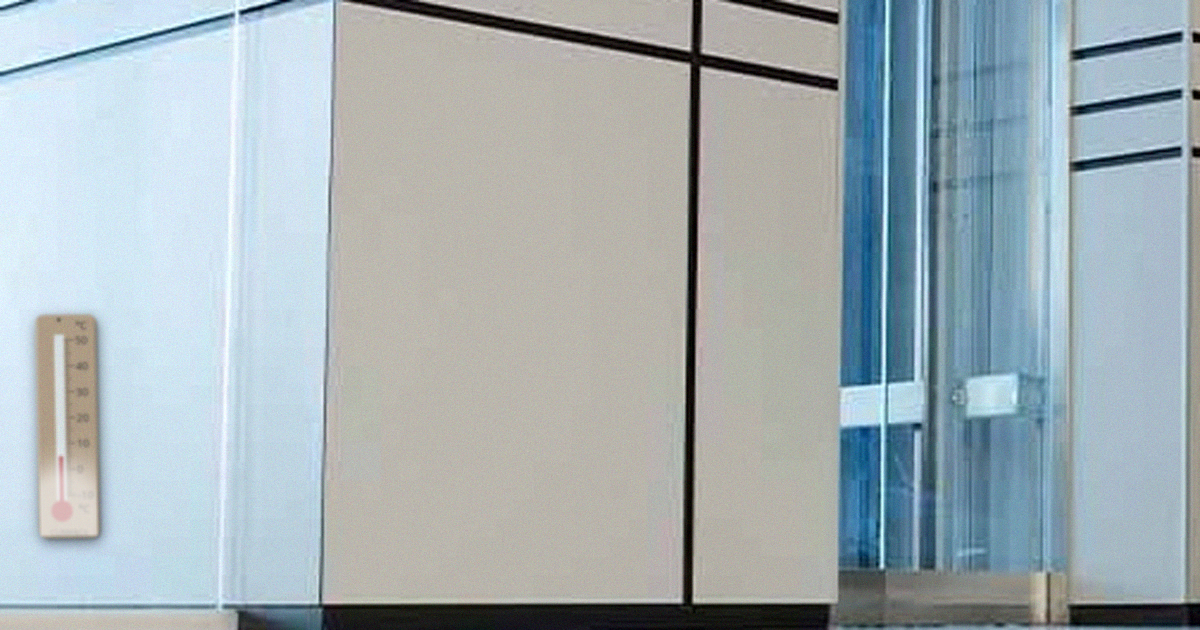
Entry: 5°C
